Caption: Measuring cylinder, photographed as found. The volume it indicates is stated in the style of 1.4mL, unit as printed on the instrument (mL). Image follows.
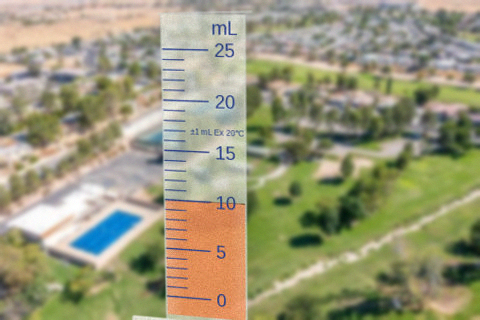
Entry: 10mL
